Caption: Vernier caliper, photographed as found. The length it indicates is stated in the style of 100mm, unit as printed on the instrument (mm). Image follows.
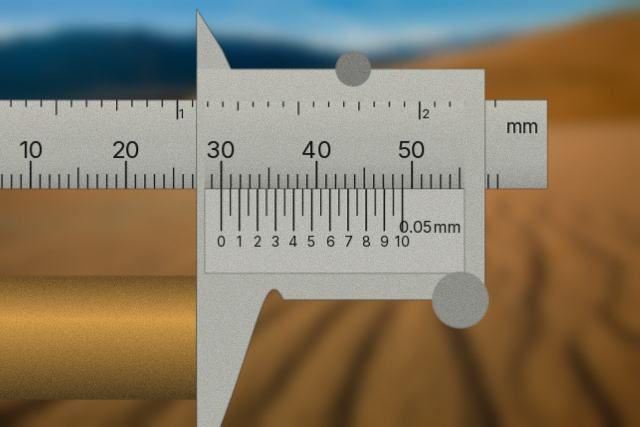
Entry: 30.0mm
